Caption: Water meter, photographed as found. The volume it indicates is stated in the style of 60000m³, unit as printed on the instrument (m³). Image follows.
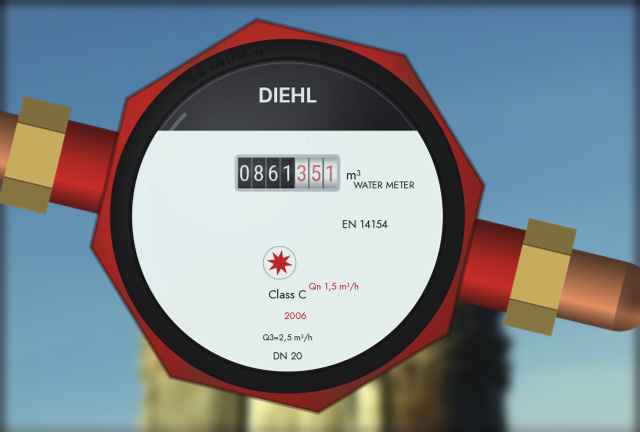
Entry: 861.351m³
